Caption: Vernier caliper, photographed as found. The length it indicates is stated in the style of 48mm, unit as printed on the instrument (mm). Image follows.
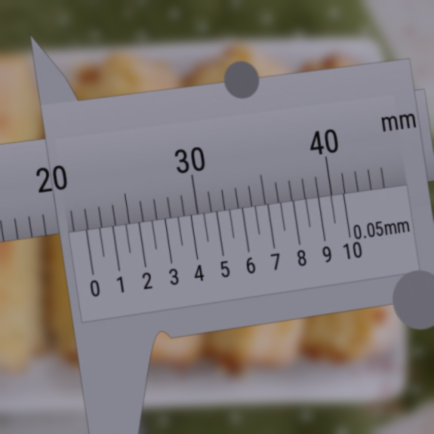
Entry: 21.9mm
